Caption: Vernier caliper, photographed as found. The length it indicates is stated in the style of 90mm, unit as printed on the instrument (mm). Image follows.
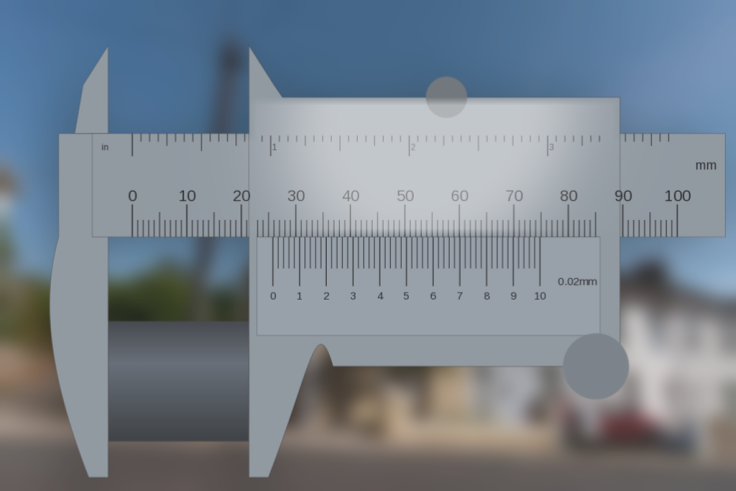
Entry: 25.8mm
